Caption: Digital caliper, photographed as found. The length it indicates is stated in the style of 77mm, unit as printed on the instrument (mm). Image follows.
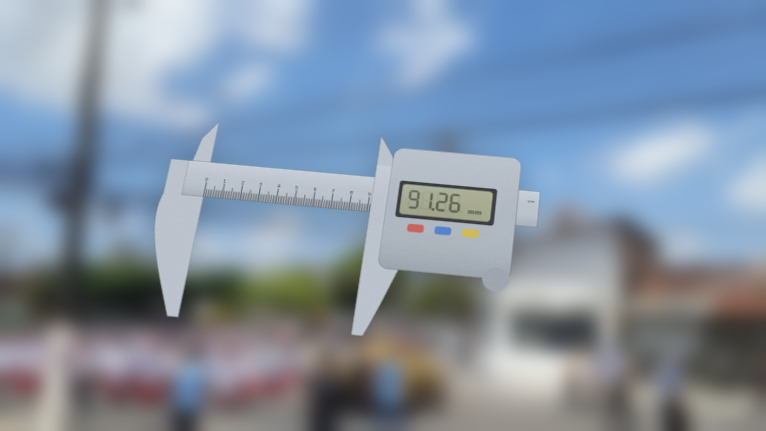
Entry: 91.26mm
